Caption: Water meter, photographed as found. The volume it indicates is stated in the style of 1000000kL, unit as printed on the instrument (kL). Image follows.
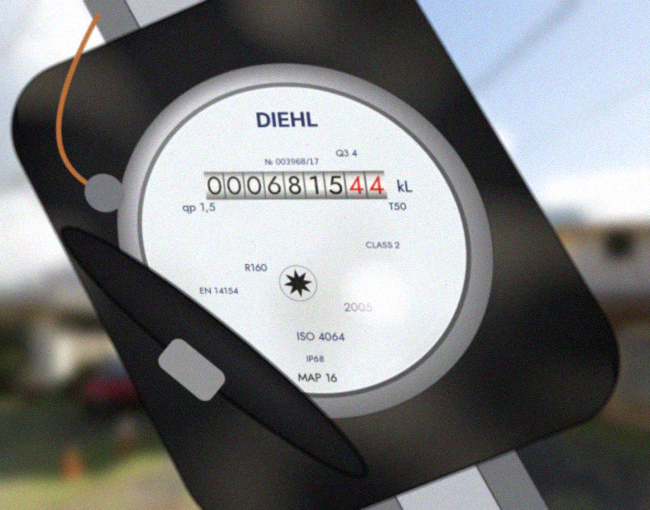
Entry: 6815.44kL
